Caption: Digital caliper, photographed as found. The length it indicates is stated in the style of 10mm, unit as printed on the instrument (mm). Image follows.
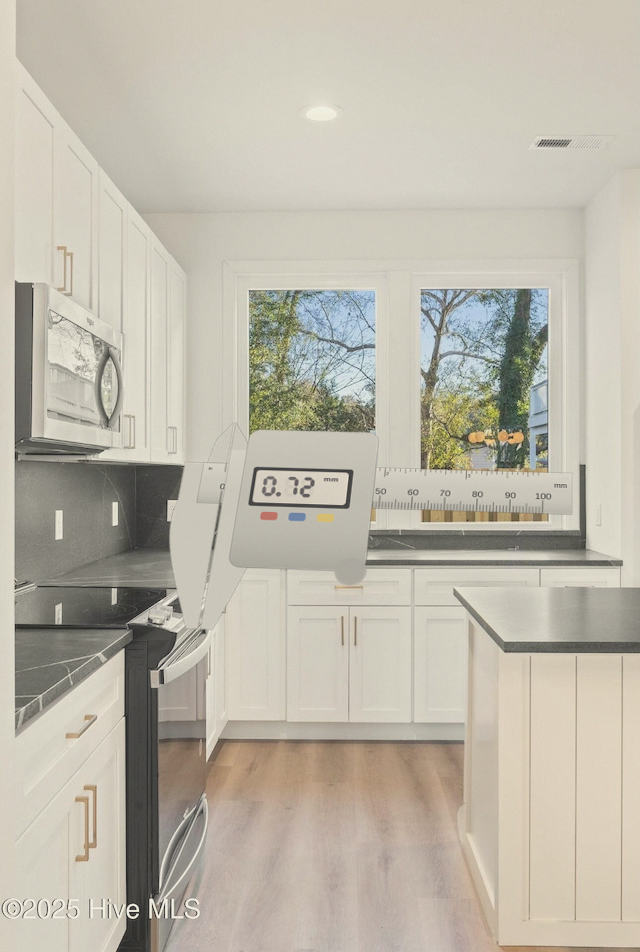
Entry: 0.72mm
